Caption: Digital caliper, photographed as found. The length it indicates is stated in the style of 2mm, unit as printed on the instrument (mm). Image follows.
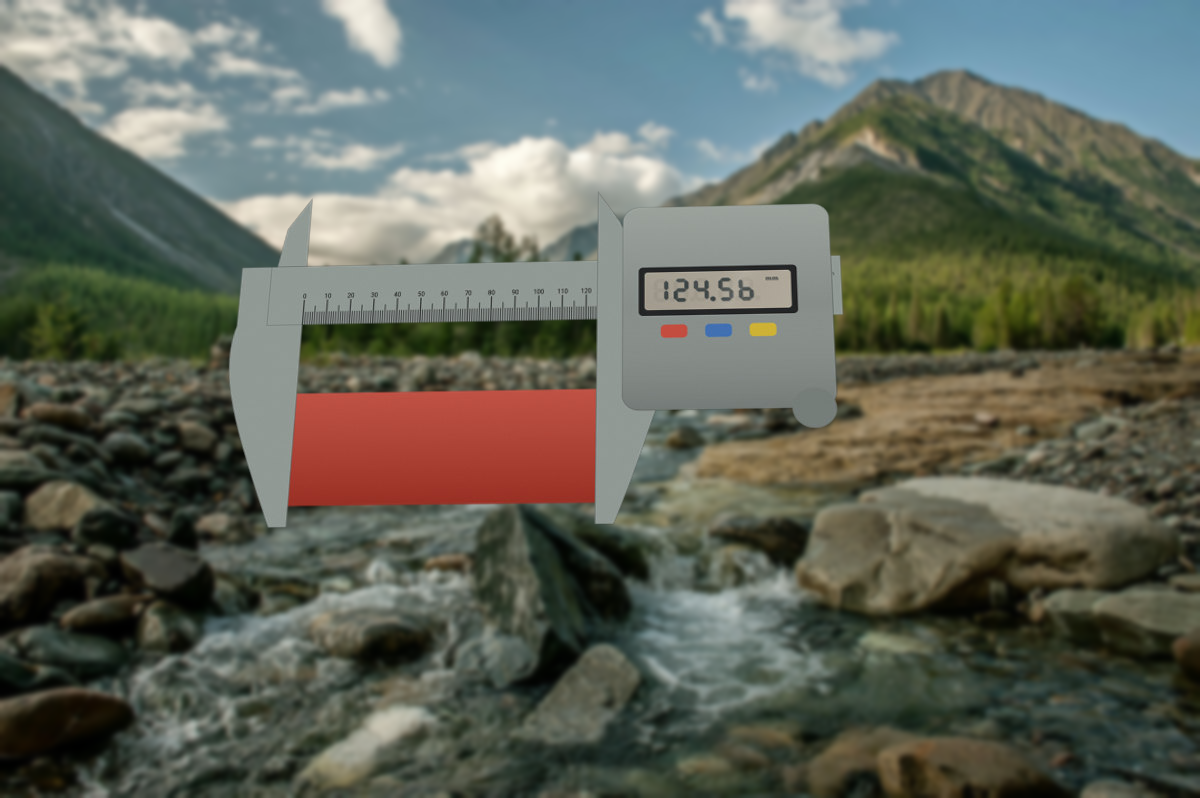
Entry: 124.56mm
